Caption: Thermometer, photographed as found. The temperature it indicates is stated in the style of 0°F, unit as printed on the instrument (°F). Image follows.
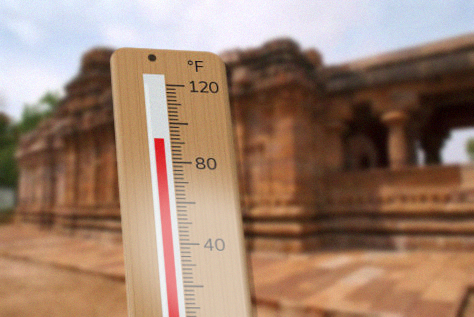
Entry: 92°F
